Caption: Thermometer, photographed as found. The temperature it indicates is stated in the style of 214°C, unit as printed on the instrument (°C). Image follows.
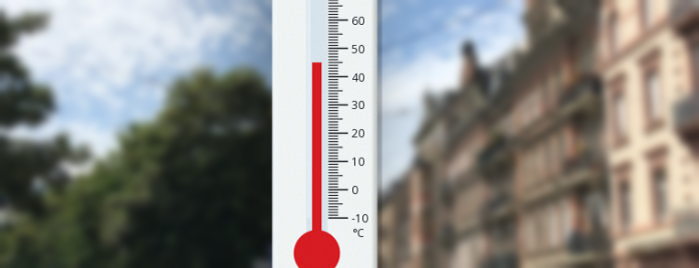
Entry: 45°C
